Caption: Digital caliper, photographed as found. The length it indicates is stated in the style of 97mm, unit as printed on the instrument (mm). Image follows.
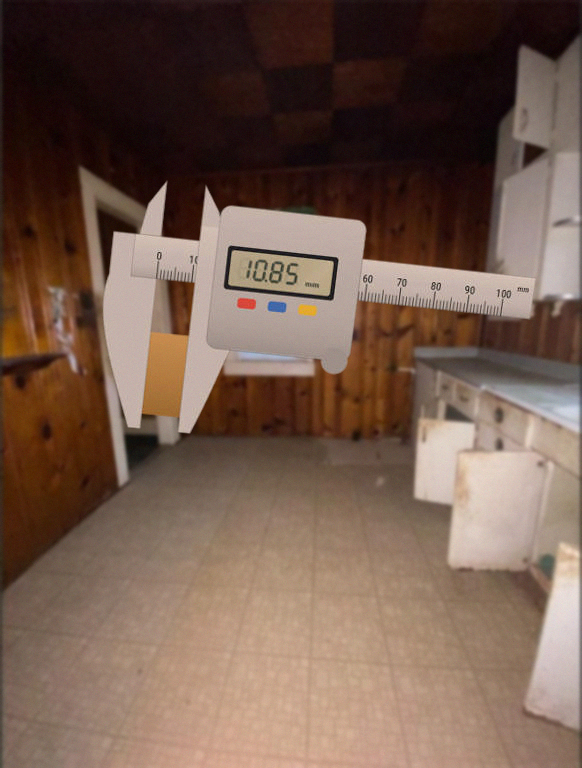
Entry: 10.85mm
